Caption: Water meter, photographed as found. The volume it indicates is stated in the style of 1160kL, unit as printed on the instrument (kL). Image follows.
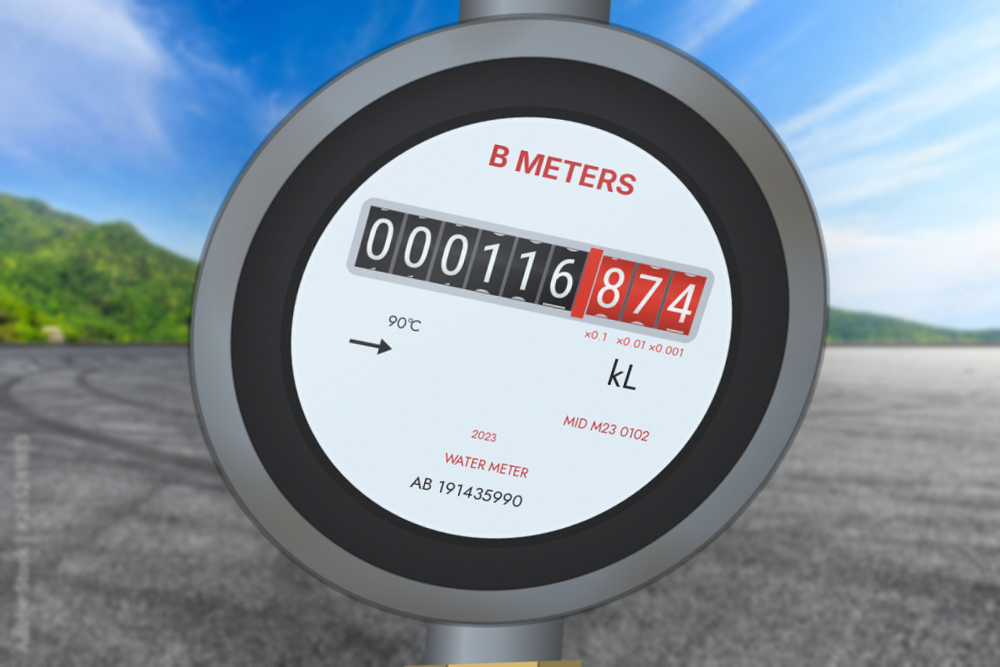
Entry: 116.874kL
